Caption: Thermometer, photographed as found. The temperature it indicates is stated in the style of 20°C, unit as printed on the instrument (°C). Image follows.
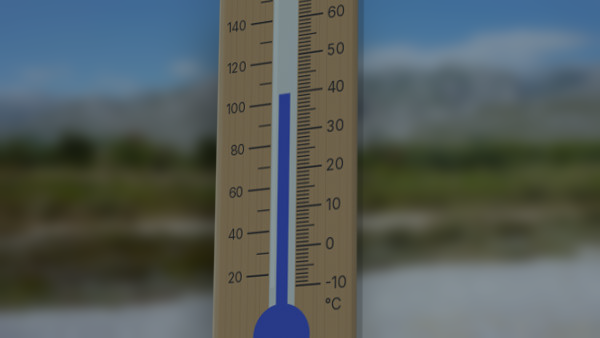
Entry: 40°C
